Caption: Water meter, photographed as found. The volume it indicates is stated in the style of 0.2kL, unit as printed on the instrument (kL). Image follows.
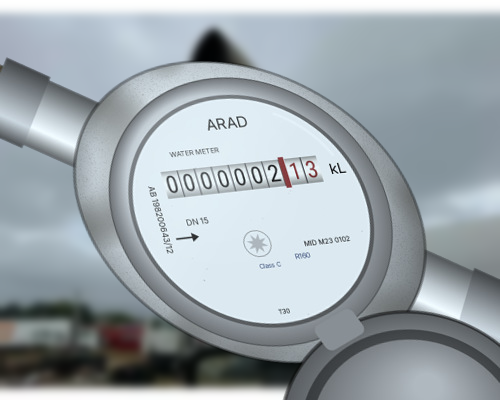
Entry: 2.13kL
